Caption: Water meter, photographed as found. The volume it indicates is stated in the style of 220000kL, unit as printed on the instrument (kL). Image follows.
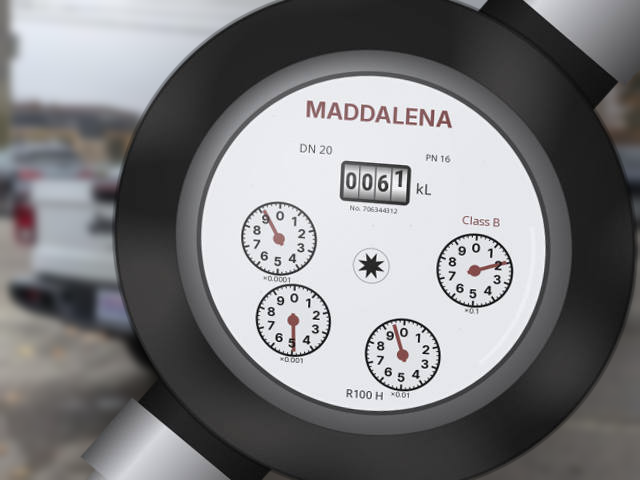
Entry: 61.1949kL
